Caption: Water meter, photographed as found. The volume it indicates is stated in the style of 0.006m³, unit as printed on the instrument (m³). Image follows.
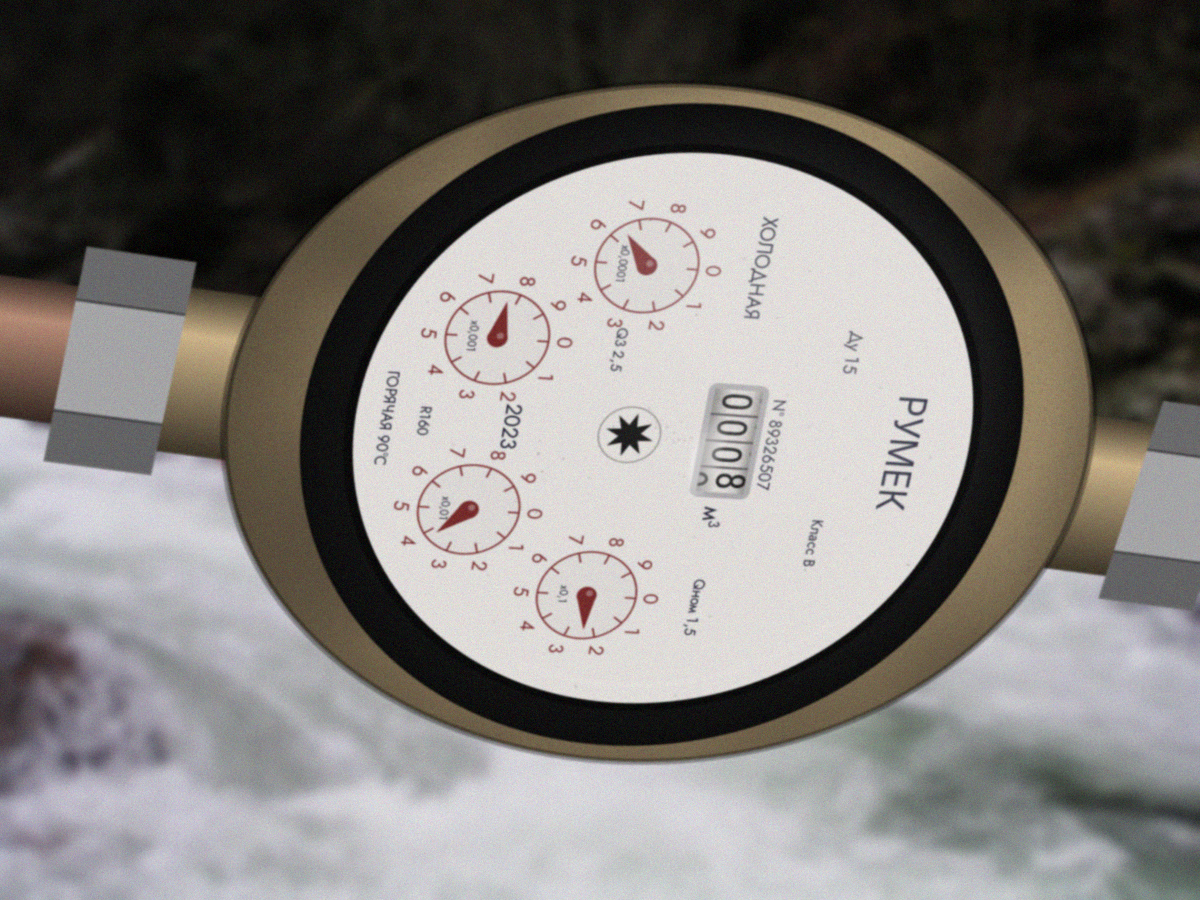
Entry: 8.2376m³
